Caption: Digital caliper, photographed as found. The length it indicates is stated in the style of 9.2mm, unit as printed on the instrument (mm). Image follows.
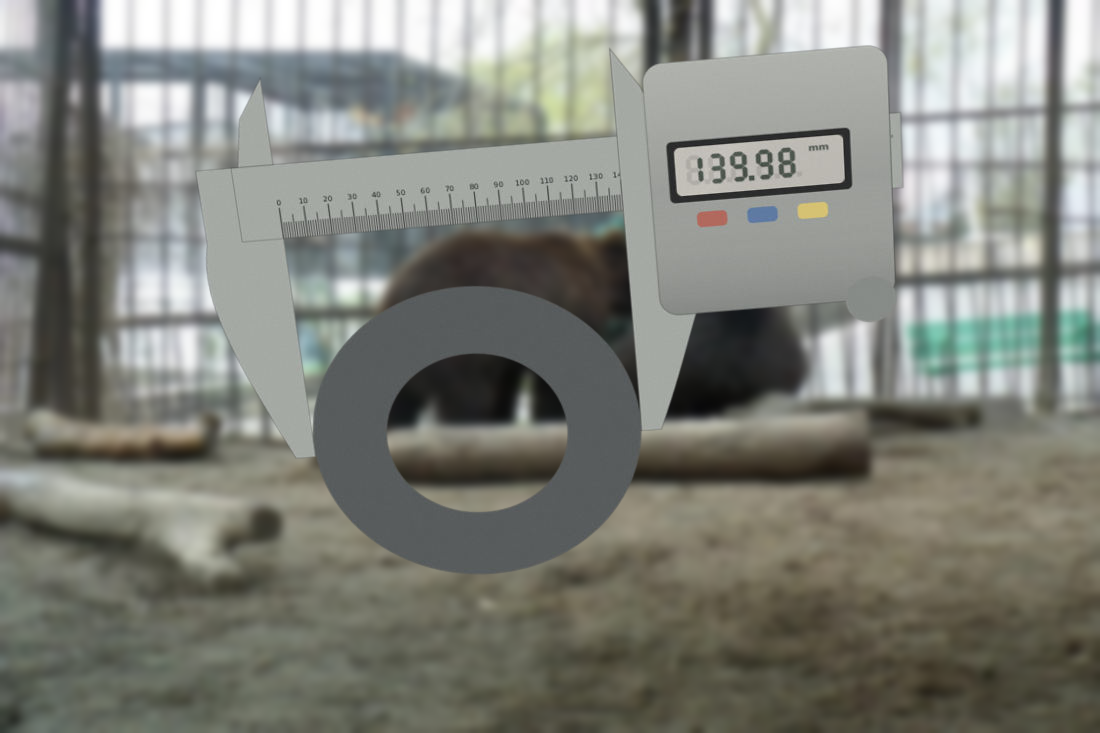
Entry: 139.98mm
